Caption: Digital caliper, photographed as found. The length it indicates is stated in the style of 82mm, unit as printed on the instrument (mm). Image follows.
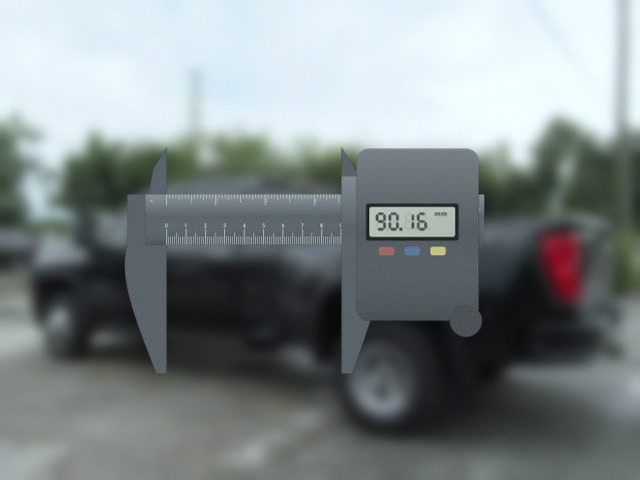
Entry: 90.16mm
